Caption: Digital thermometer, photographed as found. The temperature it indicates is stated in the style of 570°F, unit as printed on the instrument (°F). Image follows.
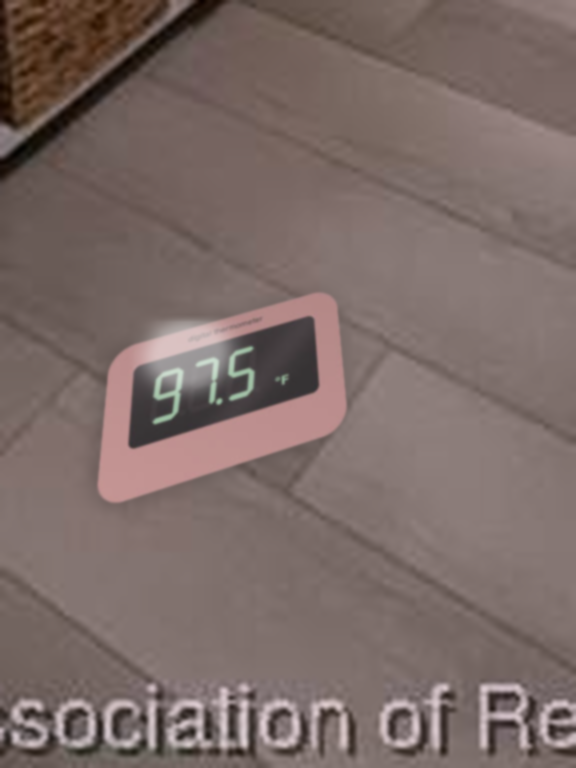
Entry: 97.5°F
